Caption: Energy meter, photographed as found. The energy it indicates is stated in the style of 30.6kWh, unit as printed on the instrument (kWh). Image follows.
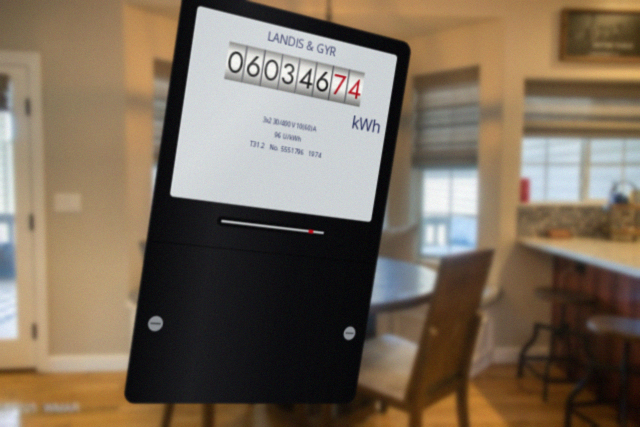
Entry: 60346.74kWh
